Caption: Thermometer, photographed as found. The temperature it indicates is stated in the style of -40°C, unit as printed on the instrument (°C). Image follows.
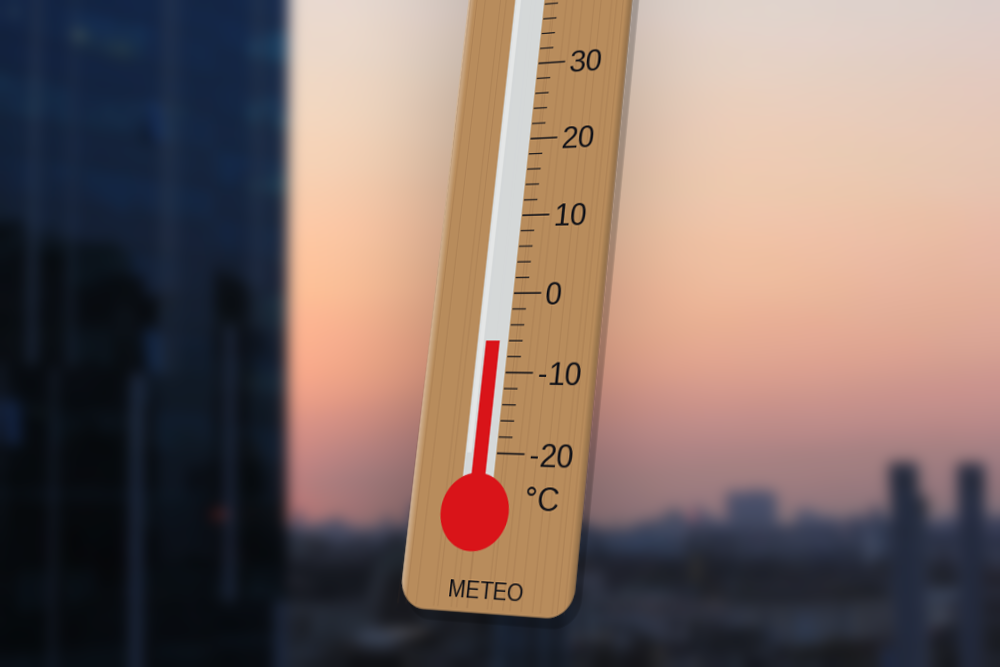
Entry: -6°C
